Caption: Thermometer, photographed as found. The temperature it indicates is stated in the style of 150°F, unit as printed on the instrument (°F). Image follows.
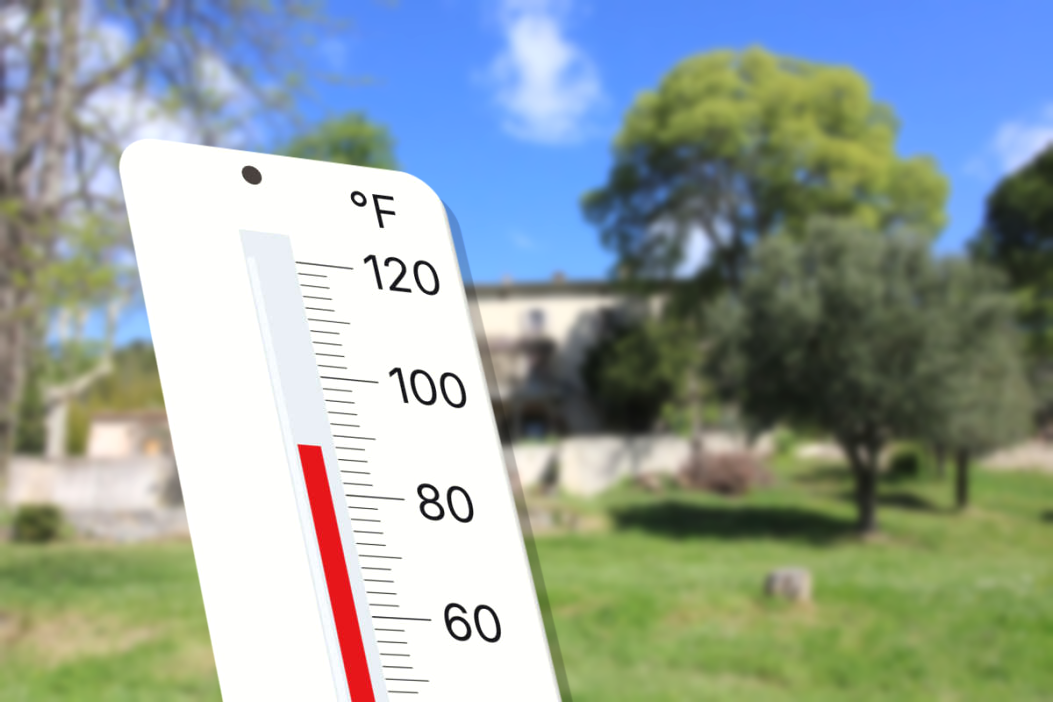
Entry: 88°F
